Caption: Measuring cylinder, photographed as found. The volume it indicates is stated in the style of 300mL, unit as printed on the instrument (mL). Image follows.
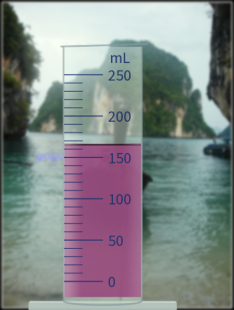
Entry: 165mL
